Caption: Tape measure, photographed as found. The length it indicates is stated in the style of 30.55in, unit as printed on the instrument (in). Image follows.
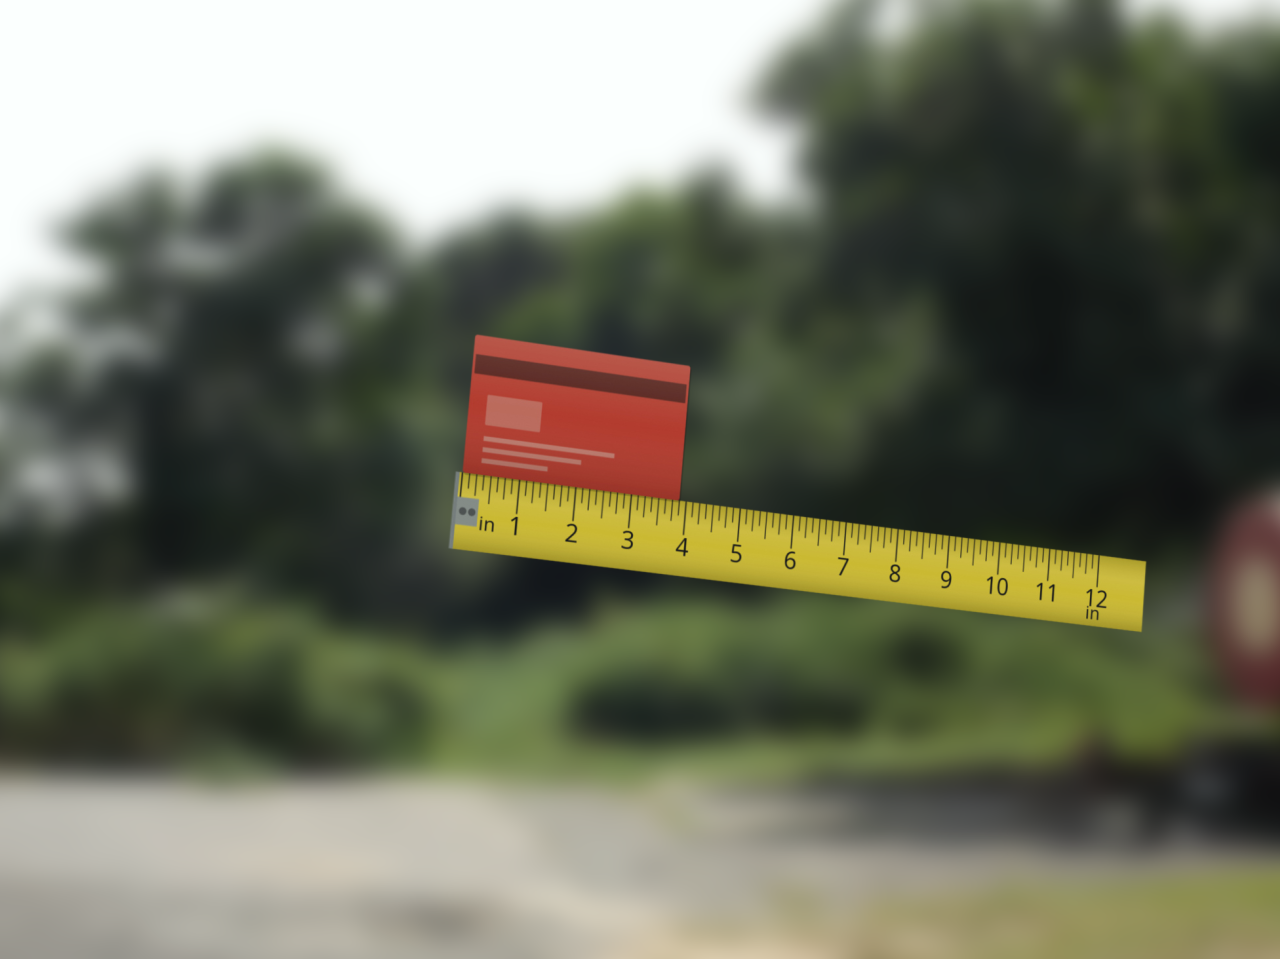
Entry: 3.875in
